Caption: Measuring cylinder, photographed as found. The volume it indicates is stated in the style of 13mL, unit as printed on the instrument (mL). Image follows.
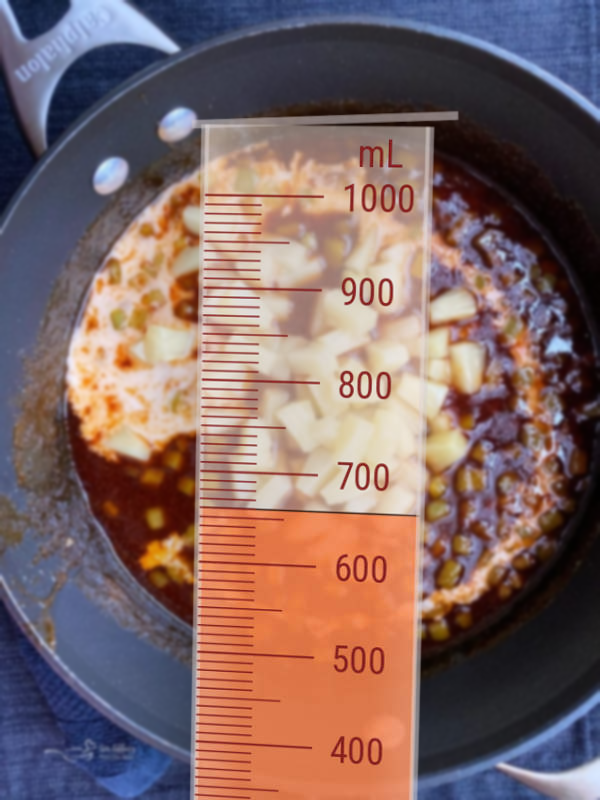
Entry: 660mL
